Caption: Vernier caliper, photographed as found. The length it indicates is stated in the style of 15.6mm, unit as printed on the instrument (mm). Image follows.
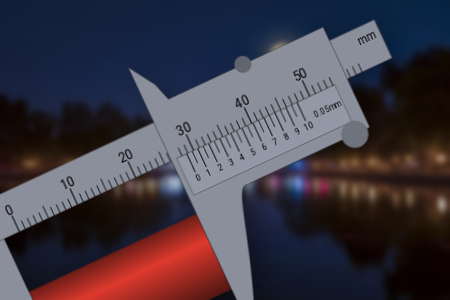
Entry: 28.8mm
